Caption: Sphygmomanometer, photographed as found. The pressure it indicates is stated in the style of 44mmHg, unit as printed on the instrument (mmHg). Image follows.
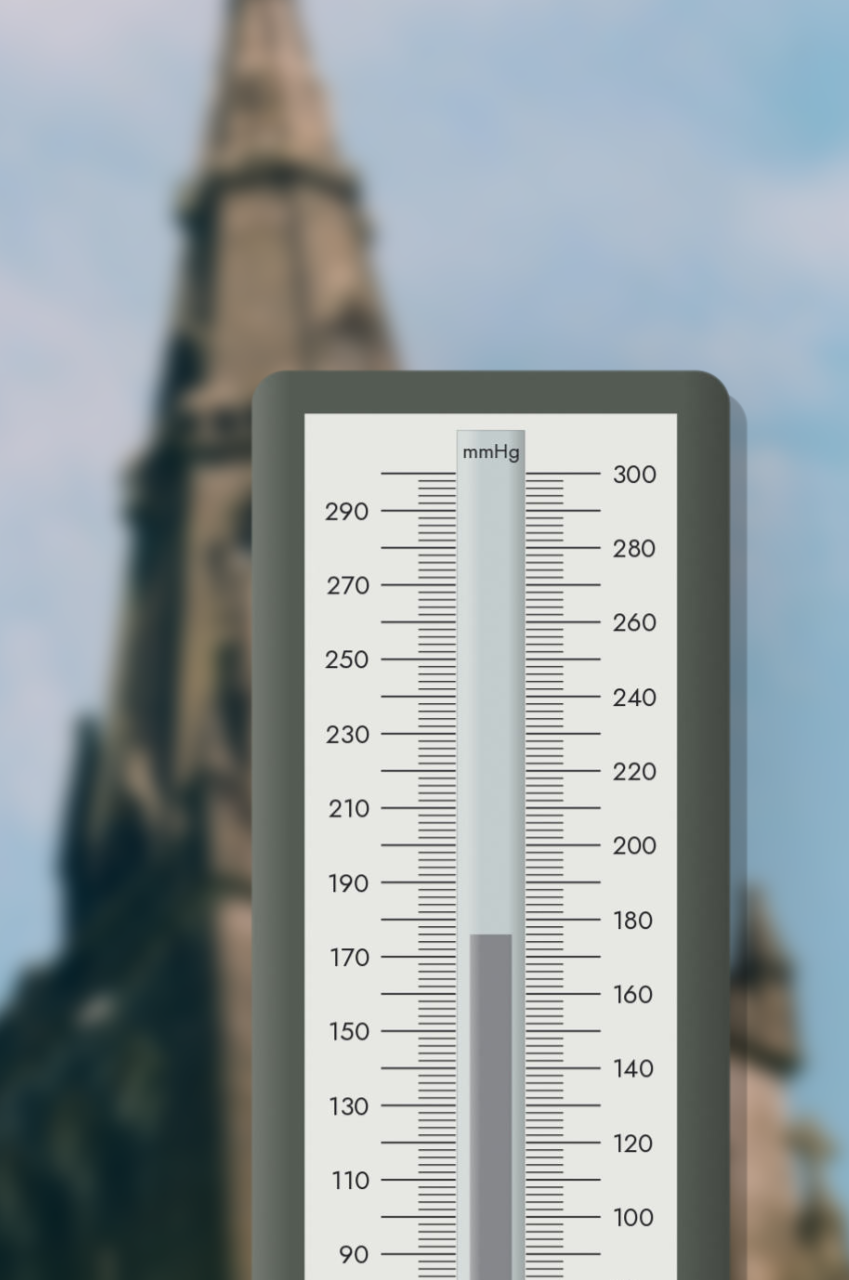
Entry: 176mmHg
